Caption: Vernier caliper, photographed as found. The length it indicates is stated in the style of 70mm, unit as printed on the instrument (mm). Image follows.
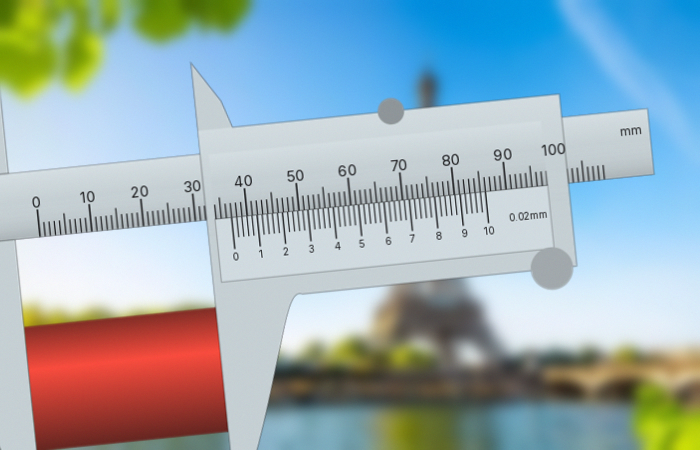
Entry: 37.0mm
